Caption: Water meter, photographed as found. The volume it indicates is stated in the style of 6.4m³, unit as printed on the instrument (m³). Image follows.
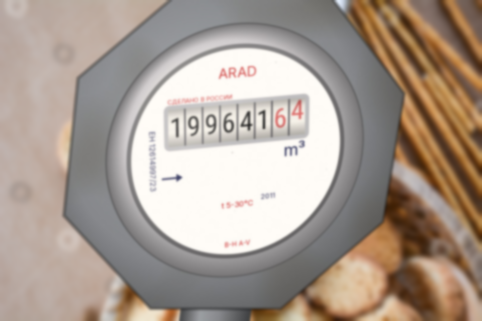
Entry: 199641.64m³
